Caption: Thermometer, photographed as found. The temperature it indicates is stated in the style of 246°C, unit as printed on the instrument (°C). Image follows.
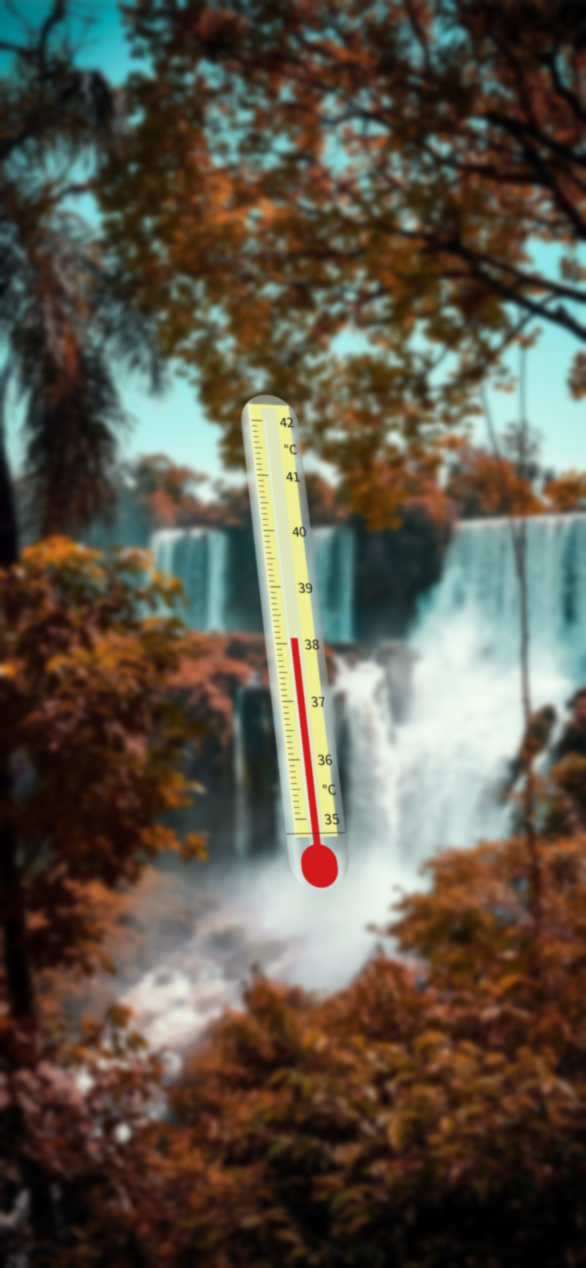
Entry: 38.1°C
